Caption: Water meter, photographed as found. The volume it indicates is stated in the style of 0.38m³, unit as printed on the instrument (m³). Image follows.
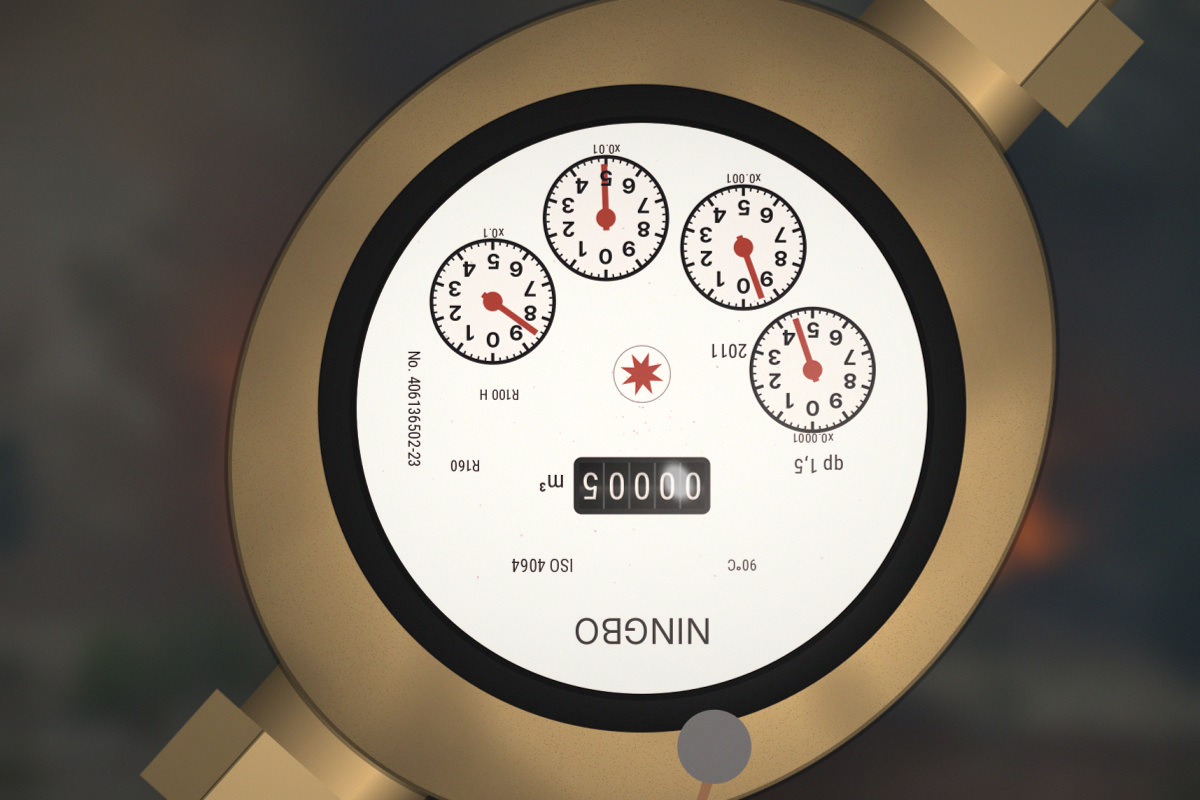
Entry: 5.8494m³
